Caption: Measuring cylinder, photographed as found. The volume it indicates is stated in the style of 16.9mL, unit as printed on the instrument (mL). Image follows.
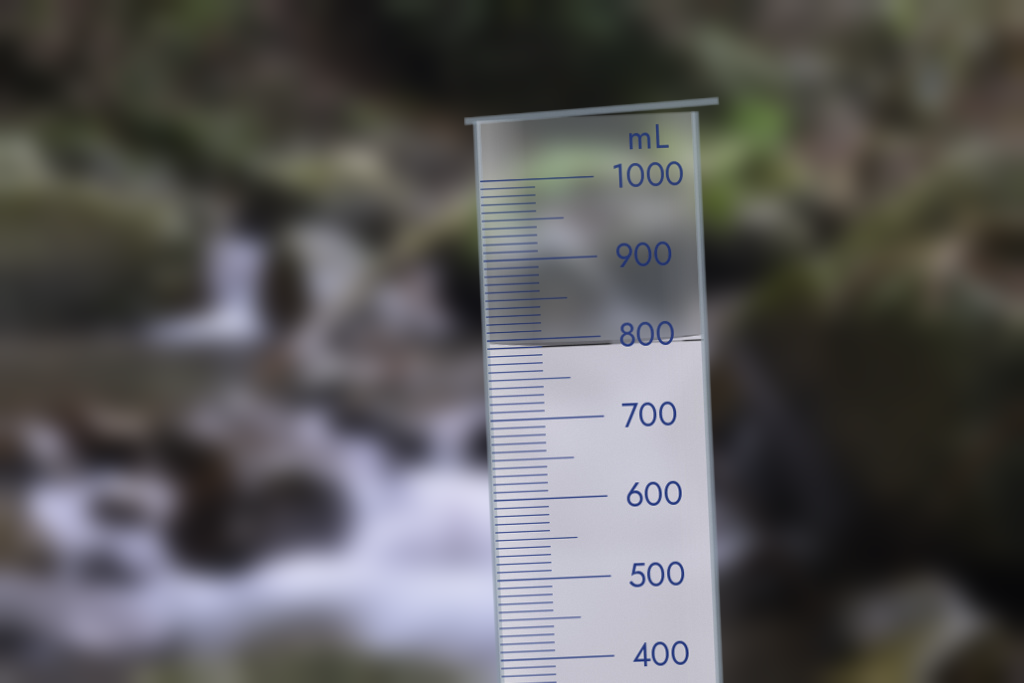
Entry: 790mL
